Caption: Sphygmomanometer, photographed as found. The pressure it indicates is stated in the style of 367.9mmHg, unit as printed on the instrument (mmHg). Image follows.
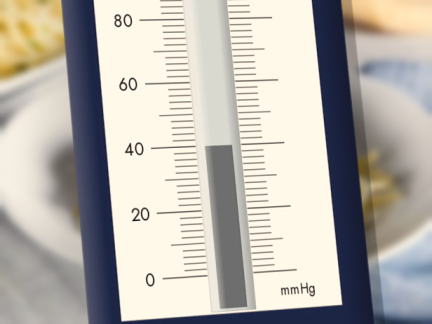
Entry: 40mmHg
